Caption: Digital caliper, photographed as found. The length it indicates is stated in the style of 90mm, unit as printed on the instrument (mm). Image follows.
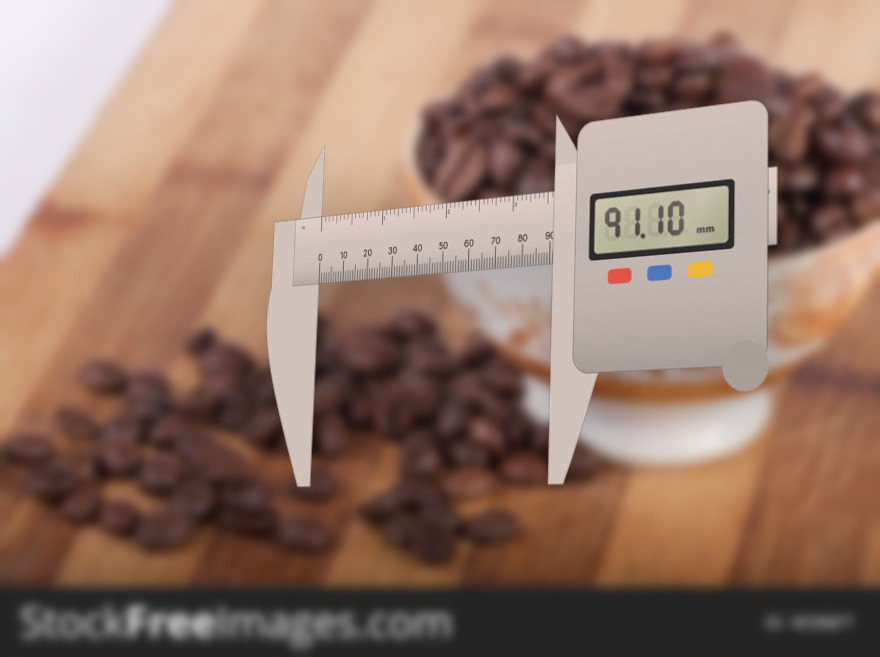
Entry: 91.10mm
